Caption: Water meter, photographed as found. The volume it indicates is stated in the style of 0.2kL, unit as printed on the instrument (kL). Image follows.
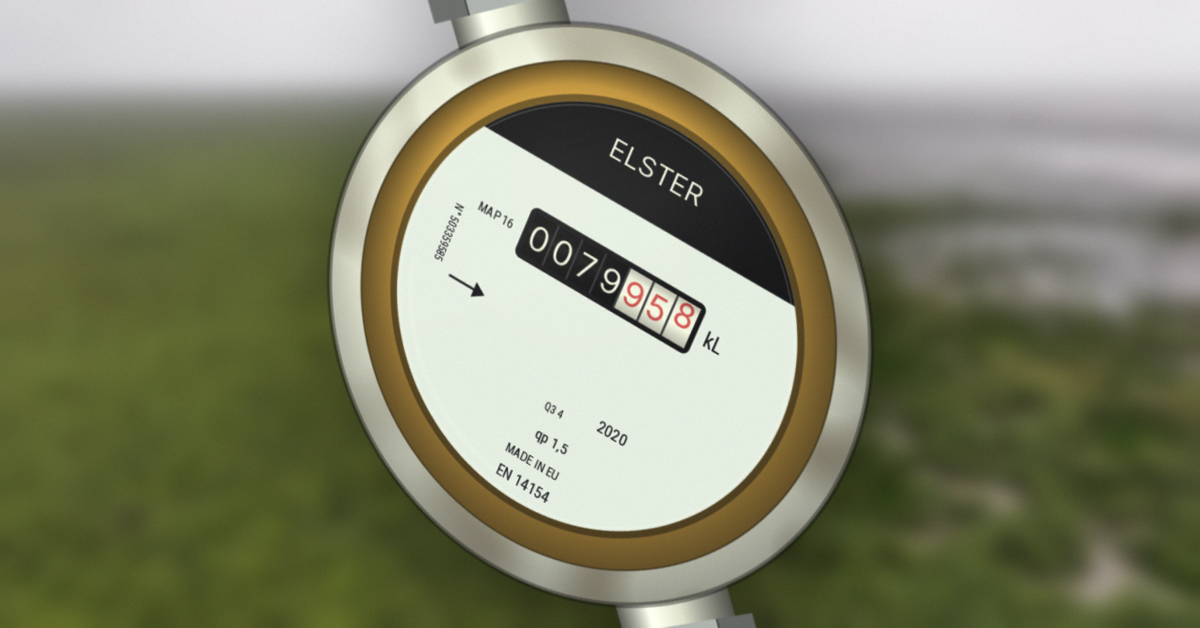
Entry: 79.958kL
